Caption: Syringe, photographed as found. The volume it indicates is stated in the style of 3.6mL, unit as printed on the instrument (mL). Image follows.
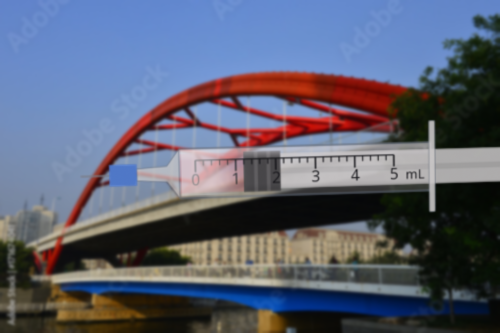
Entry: 1.2mL
